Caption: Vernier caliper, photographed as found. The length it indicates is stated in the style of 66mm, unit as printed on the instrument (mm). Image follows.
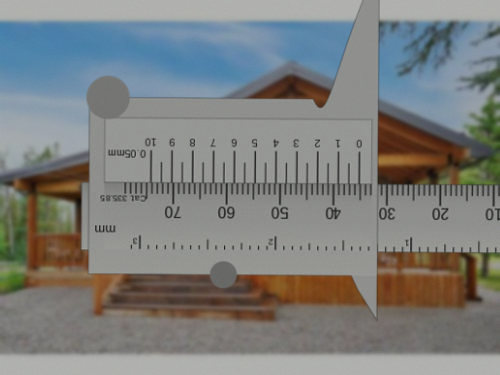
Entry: 35.2mm
